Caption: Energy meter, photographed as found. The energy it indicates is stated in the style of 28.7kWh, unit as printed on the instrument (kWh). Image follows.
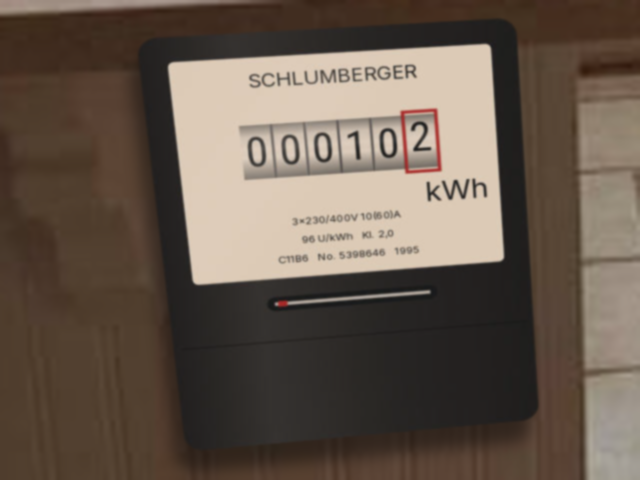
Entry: 10.2kWh
